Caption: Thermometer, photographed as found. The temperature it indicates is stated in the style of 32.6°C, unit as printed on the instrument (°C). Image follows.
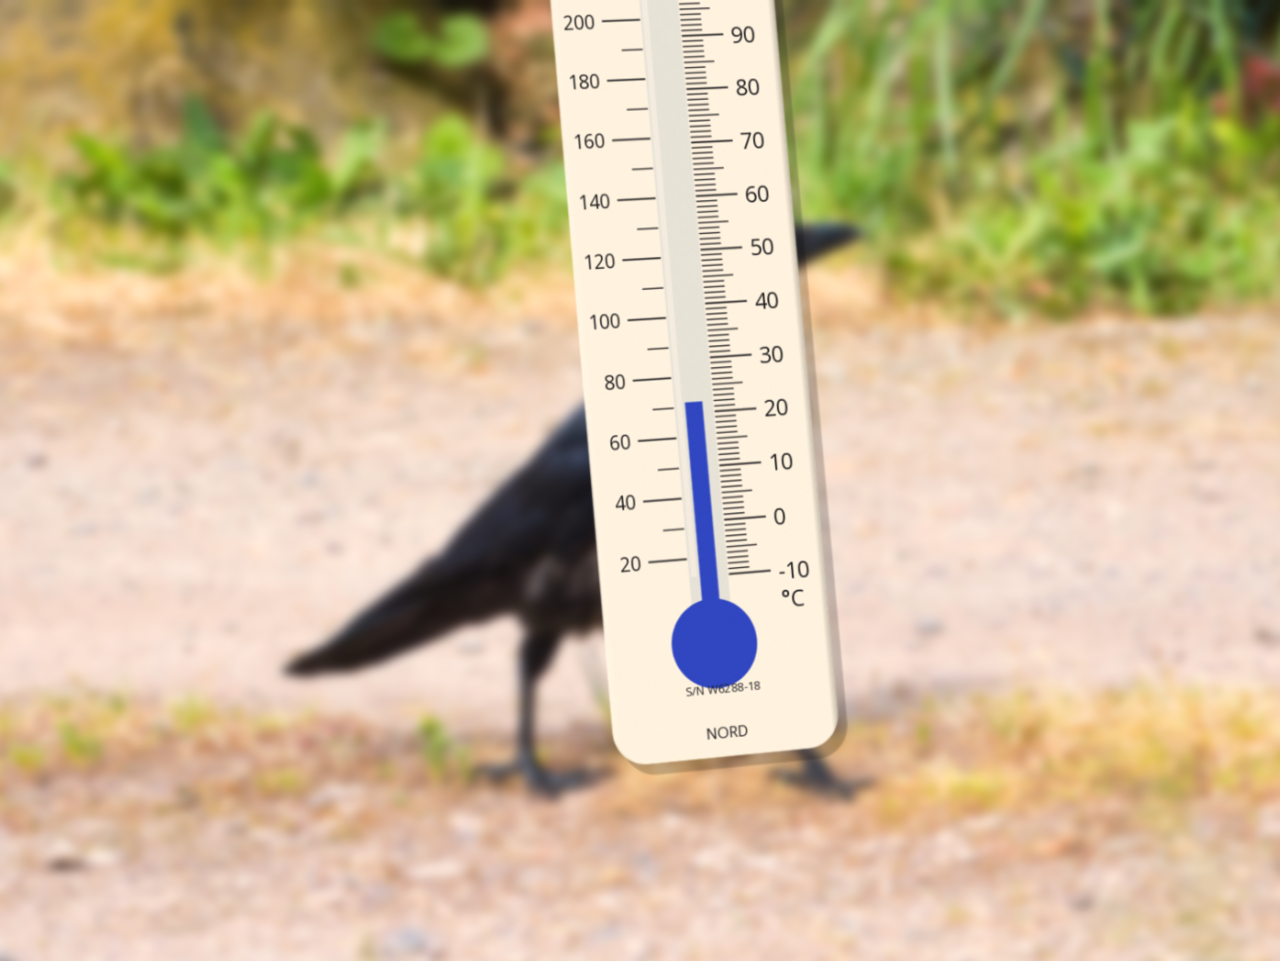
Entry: 22°C
